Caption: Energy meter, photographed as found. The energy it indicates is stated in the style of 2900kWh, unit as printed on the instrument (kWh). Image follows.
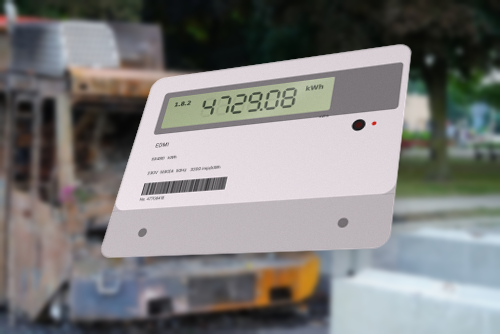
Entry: 4729.08kWh
